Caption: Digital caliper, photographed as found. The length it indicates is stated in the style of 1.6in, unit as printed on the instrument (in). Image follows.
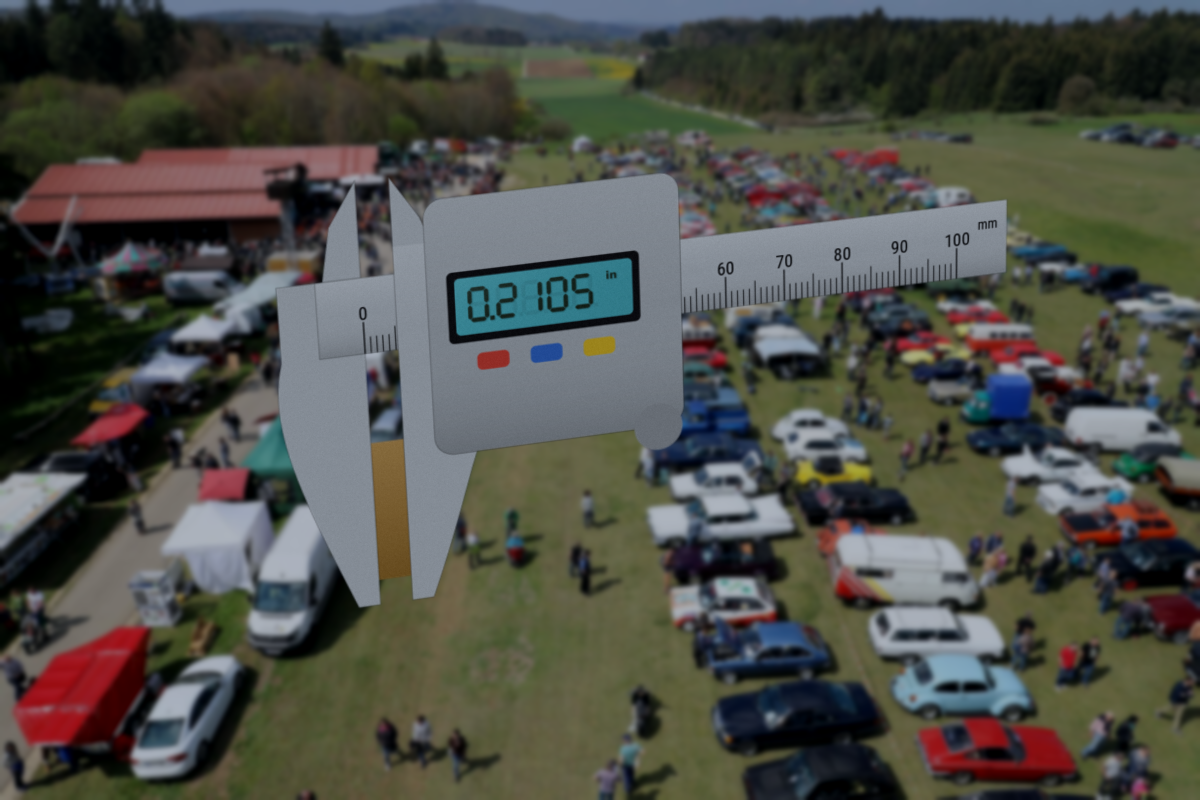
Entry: 0.2105in
